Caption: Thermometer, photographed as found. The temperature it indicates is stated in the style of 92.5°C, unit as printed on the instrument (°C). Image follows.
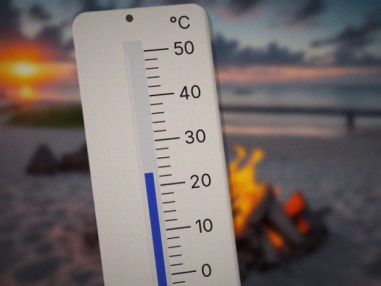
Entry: 23°C
